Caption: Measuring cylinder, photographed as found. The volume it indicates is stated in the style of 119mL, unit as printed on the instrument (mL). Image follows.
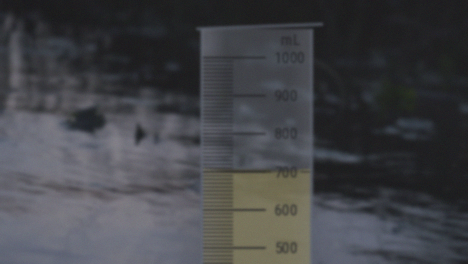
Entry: 700mL
